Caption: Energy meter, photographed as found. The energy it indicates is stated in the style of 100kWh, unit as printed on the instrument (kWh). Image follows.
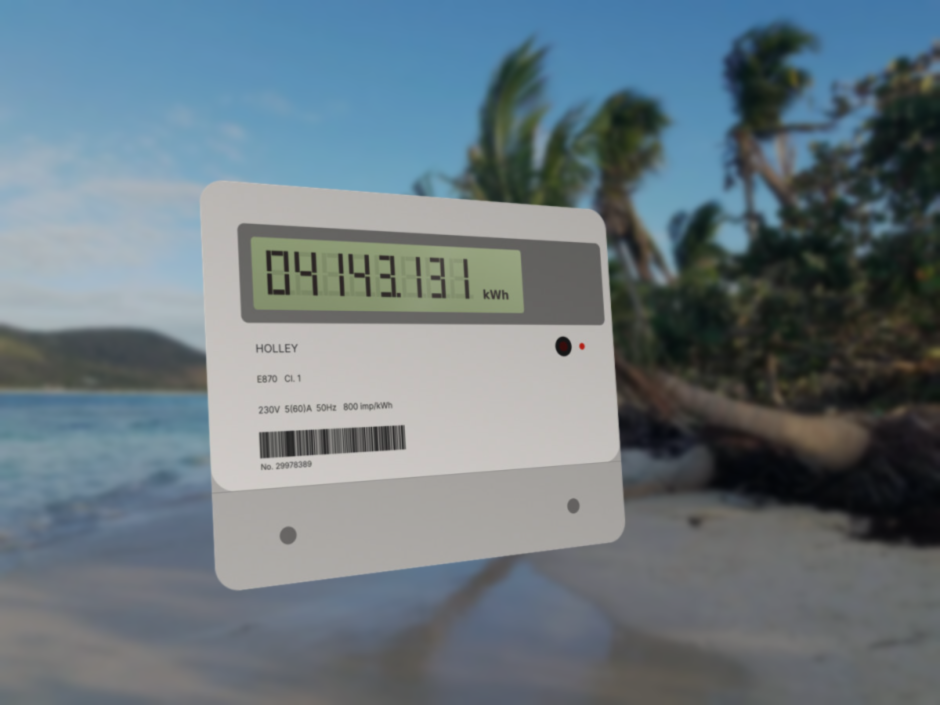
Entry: 4143.131kWh
